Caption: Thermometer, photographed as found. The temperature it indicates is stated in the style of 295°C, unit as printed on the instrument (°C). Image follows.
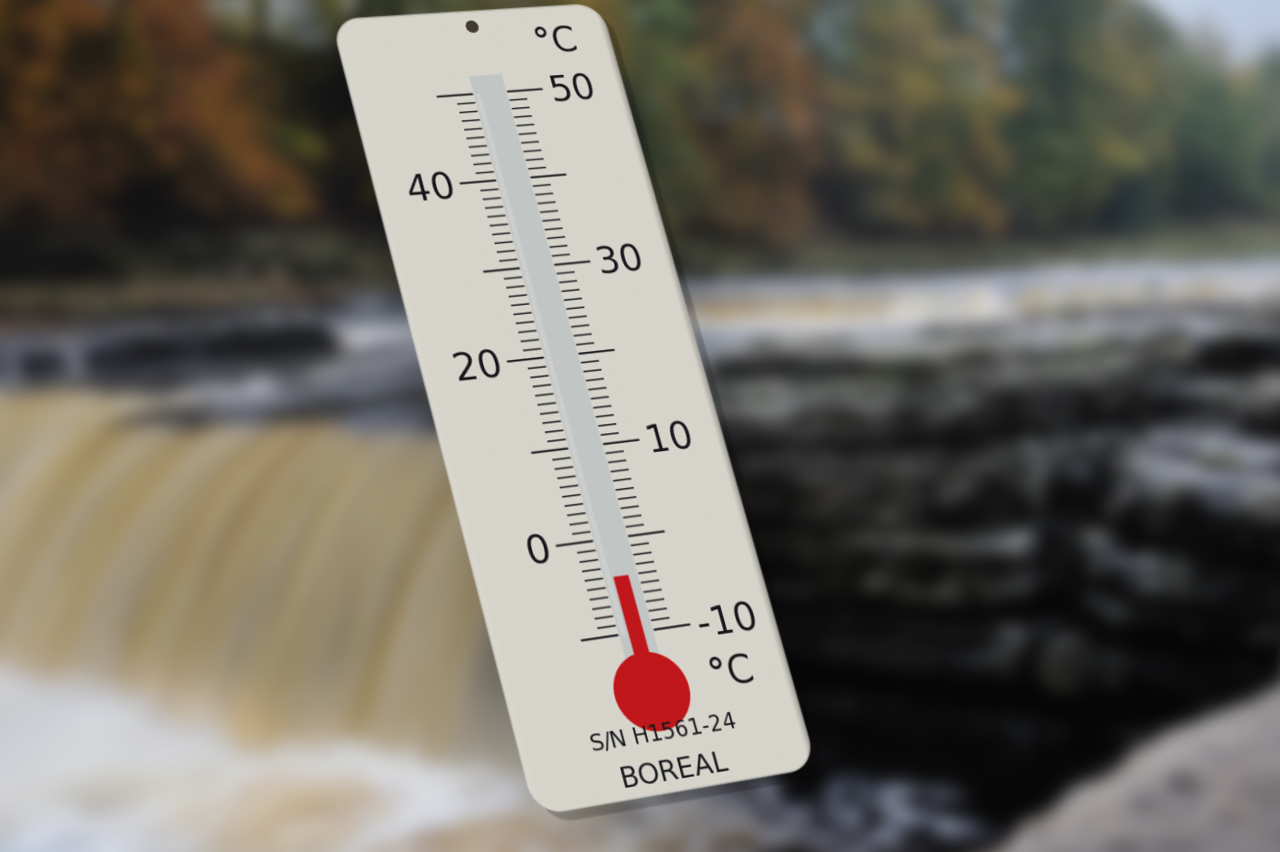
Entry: -4°C
